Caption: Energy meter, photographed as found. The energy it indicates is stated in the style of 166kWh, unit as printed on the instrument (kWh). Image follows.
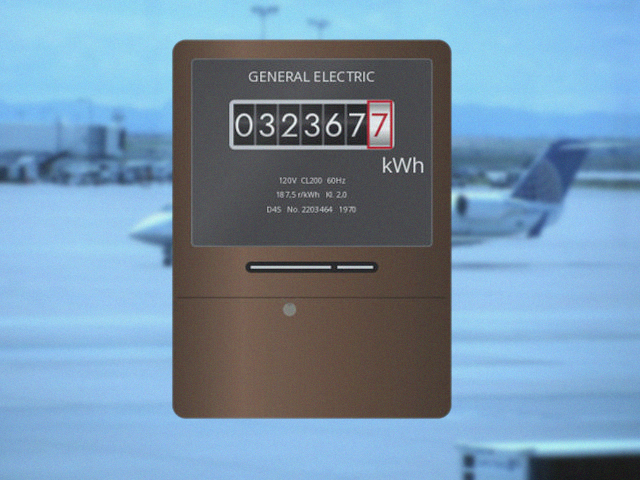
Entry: 32367.7kWh
